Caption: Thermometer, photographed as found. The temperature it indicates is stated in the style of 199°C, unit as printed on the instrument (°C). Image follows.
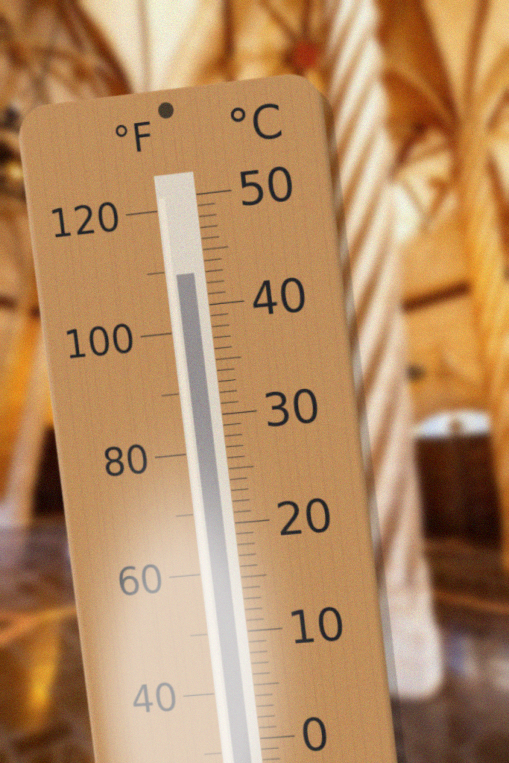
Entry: 43°C
